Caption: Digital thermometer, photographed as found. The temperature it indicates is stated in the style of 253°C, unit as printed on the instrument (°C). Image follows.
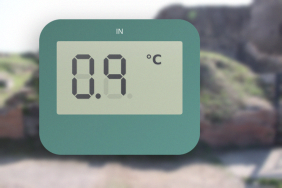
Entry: 0.9°C
